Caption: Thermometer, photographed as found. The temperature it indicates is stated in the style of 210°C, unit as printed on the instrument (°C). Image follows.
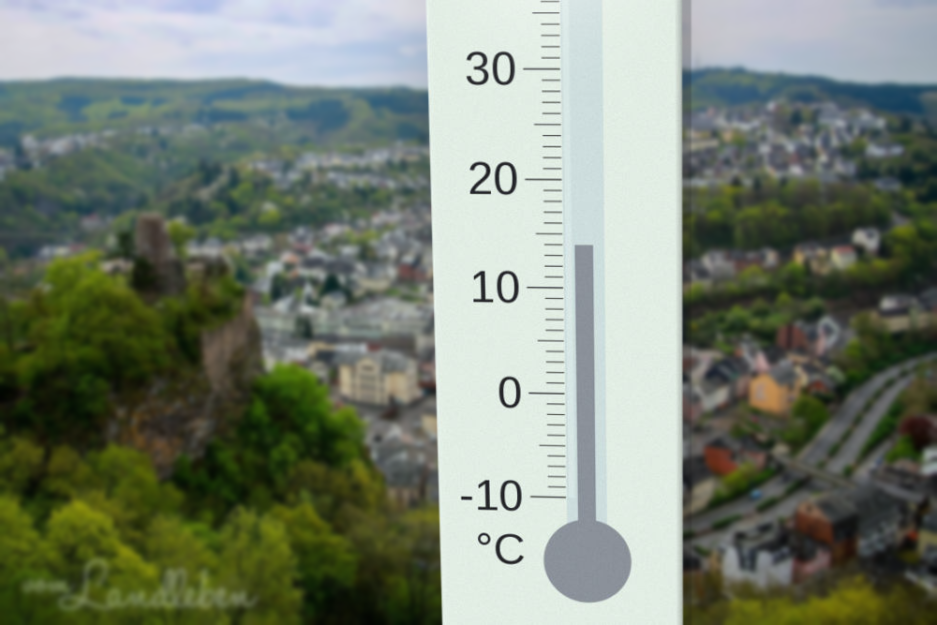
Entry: 14°C
